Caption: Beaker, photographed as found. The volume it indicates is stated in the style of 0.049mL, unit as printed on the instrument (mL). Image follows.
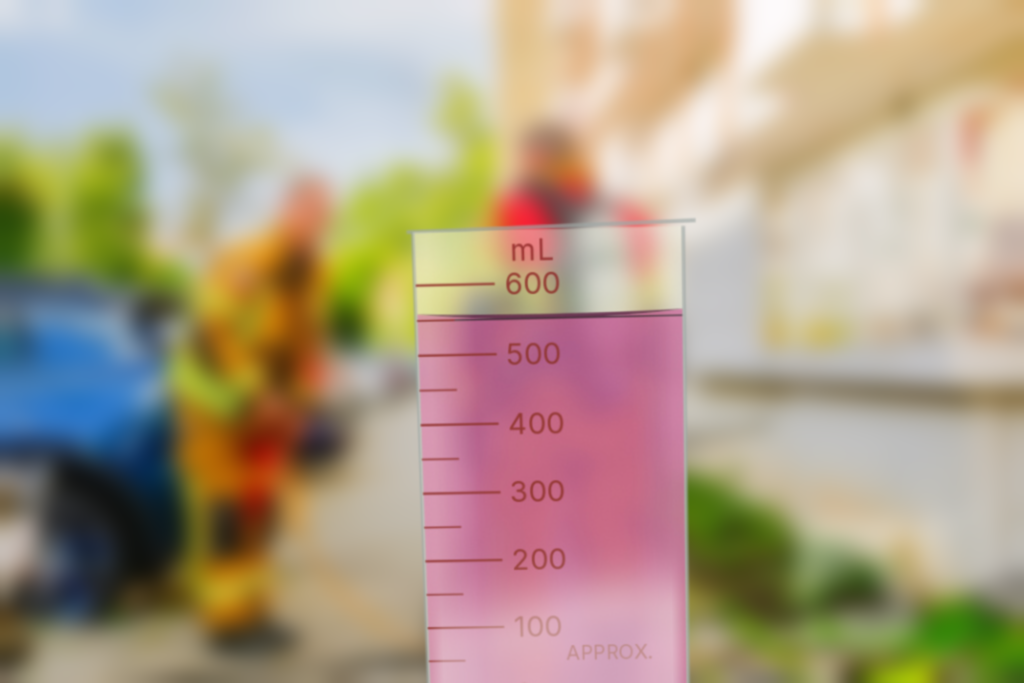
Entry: 550mL
